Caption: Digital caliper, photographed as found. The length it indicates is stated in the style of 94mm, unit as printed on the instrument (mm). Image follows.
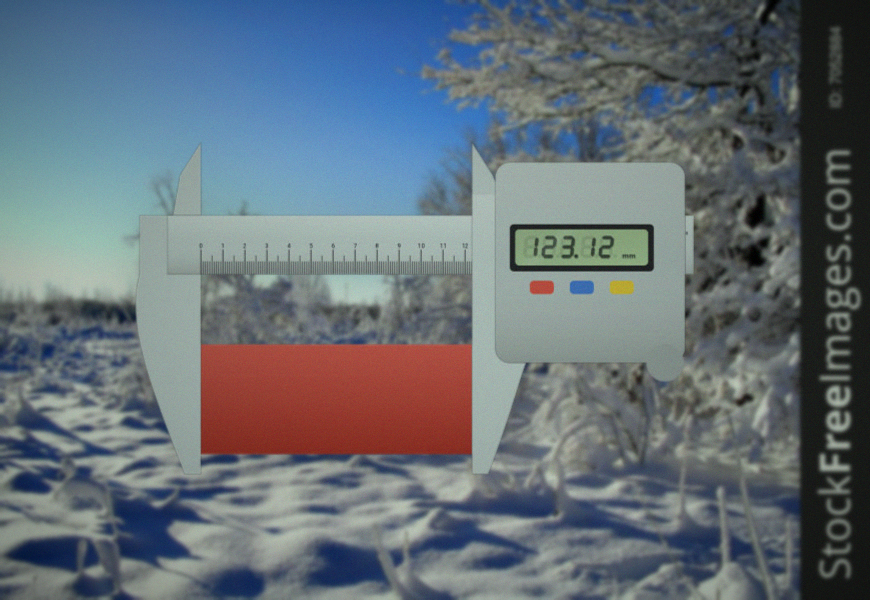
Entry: 123.12mm
